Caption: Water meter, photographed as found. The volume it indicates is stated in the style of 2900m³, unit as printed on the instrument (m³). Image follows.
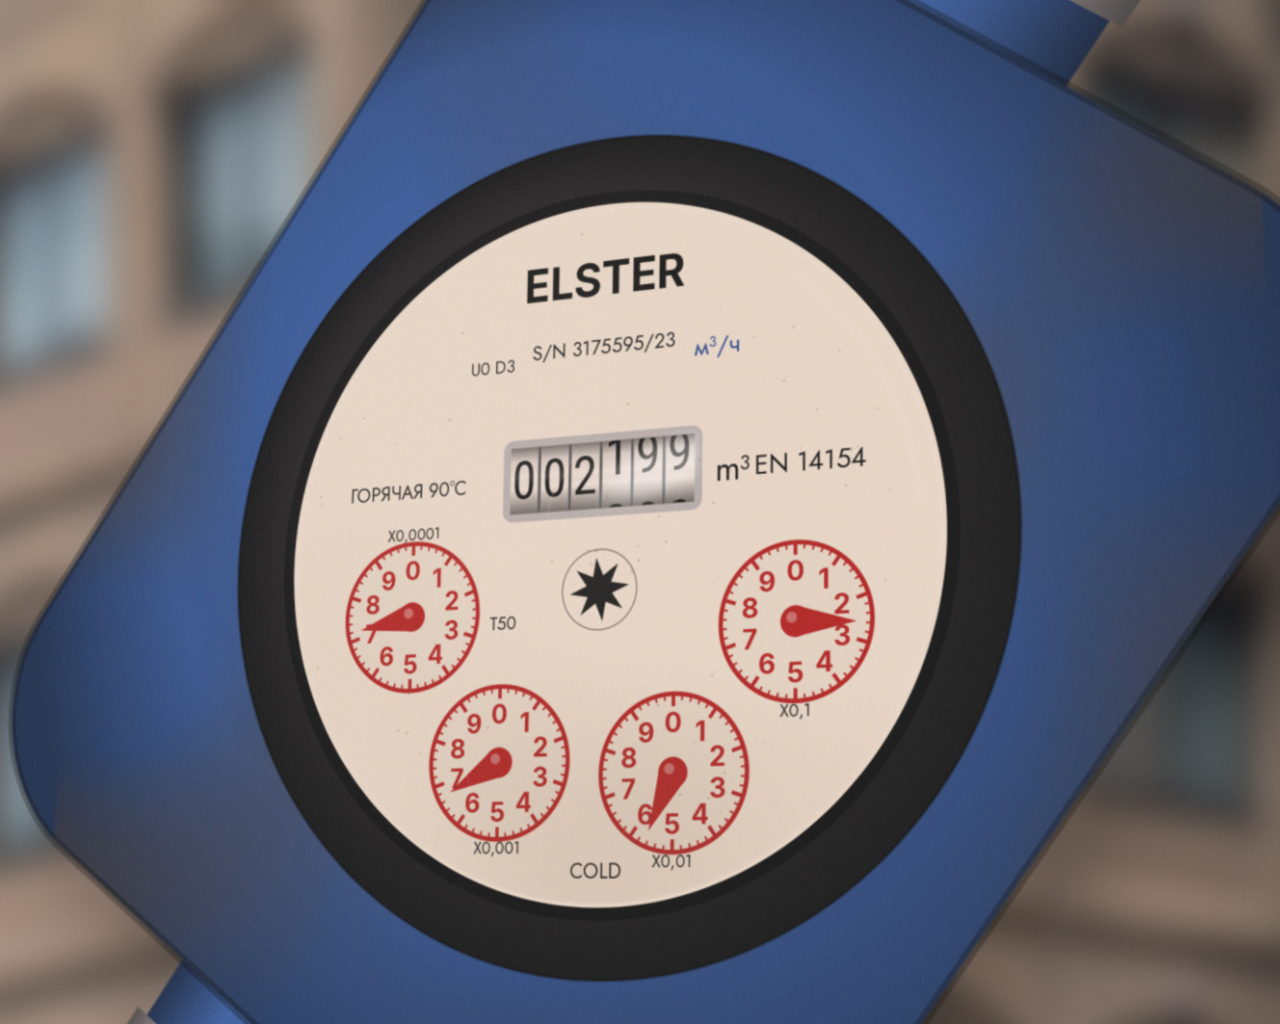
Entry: 2199.2567m³
